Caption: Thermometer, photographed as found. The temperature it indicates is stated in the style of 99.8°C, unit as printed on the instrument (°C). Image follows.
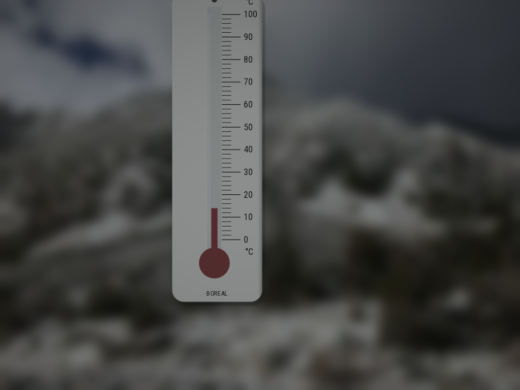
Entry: 14°C
